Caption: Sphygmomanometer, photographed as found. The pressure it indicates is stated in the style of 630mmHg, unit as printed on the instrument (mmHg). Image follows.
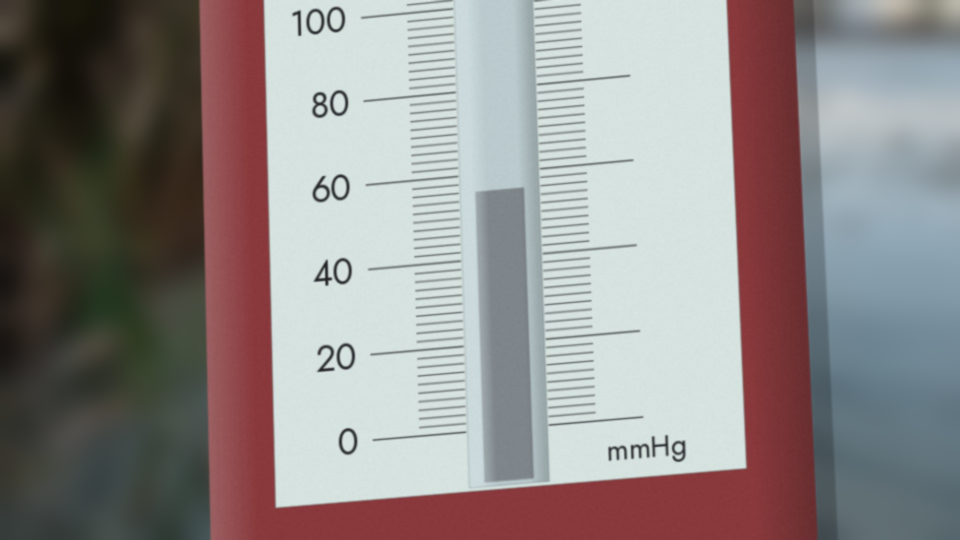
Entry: 56mmHg
